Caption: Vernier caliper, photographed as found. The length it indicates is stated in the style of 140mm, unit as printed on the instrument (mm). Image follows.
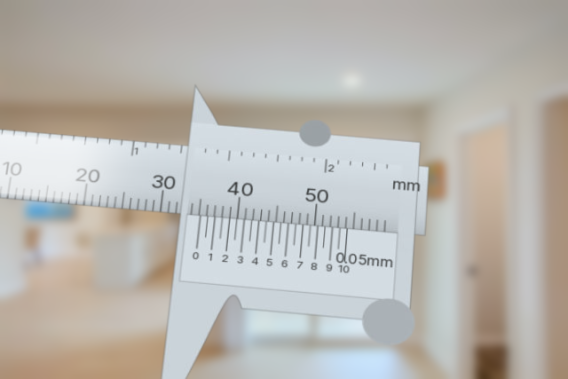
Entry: 35.2mm
